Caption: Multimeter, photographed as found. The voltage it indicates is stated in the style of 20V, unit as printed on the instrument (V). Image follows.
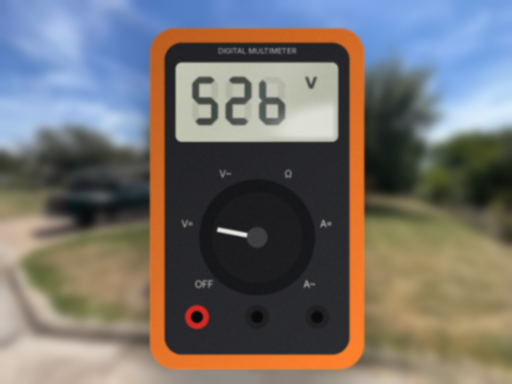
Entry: 526V
